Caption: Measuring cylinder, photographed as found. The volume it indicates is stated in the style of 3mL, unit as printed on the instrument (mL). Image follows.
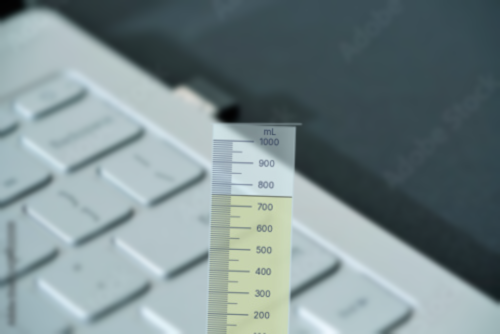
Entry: 750mL
